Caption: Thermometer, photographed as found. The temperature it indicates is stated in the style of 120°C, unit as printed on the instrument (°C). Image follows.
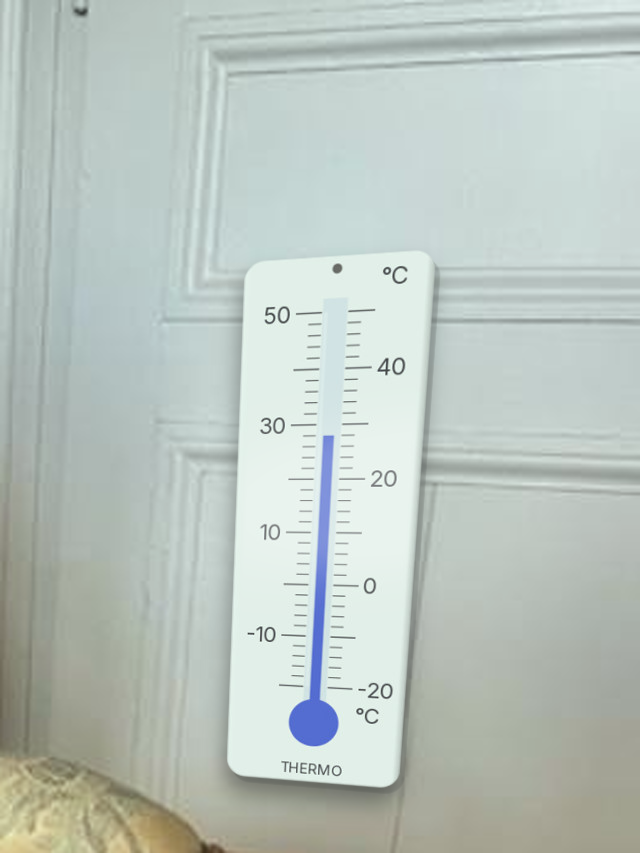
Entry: 28°C
